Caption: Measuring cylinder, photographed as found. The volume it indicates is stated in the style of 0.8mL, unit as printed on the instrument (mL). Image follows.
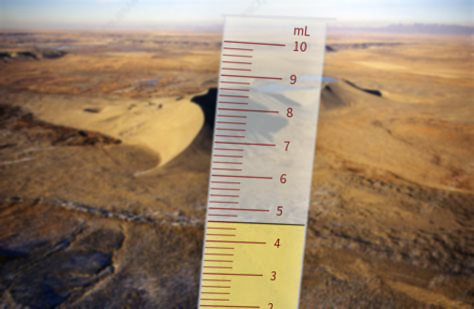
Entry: 4.6mL
